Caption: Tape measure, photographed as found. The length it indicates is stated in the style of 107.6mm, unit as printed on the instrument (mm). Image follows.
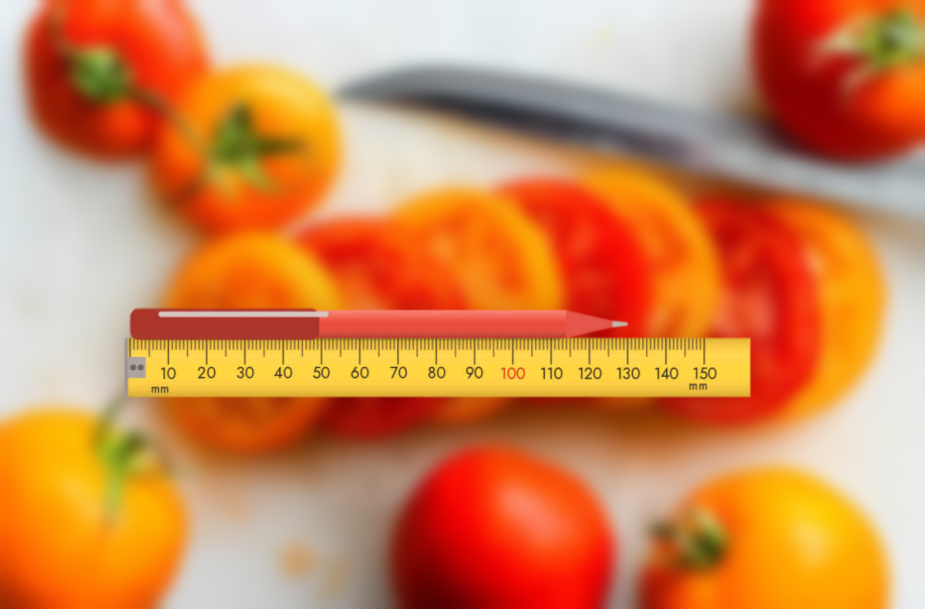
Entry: 130mm
